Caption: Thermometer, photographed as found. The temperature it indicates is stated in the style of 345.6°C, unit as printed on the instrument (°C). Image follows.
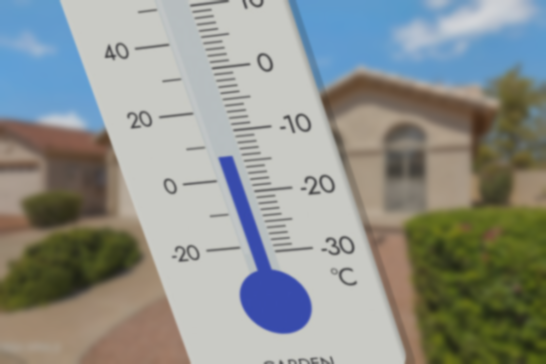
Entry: -14°C
